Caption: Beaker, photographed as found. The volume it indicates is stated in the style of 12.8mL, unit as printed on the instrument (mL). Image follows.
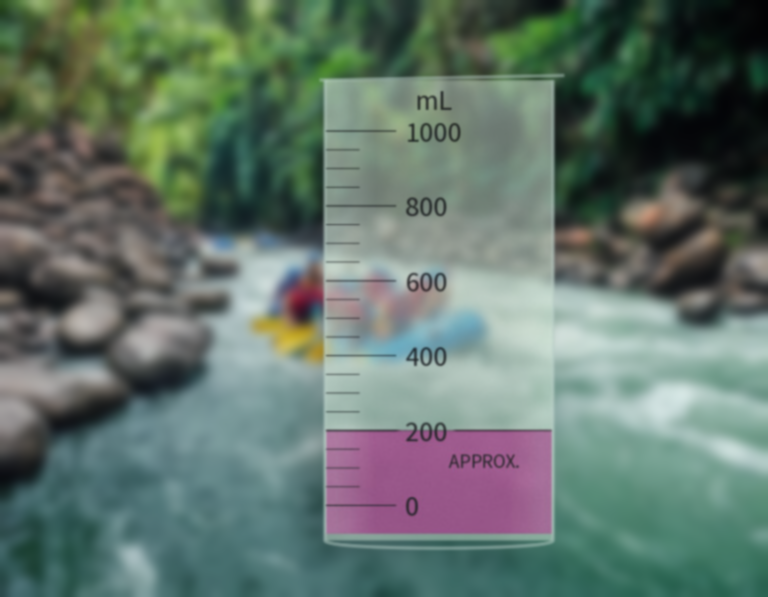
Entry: 200mL
